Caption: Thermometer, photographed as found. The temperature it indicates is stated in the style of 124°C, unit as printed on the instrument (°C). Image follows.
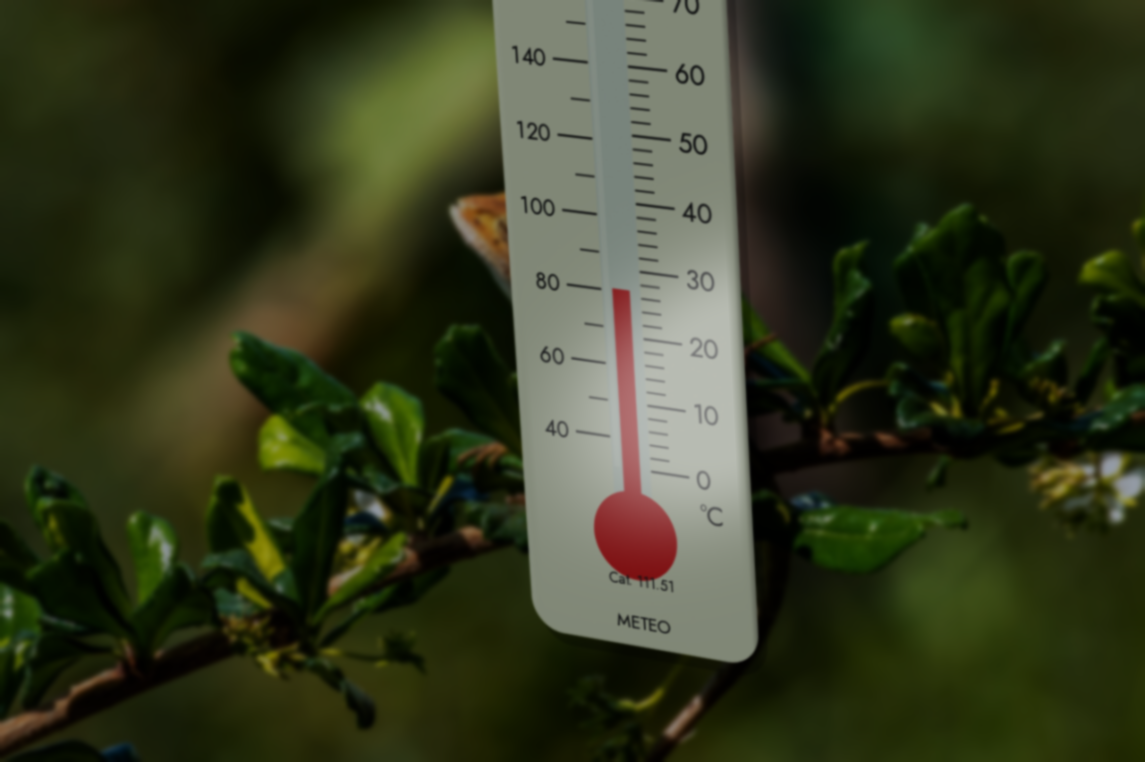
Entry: 27°C
